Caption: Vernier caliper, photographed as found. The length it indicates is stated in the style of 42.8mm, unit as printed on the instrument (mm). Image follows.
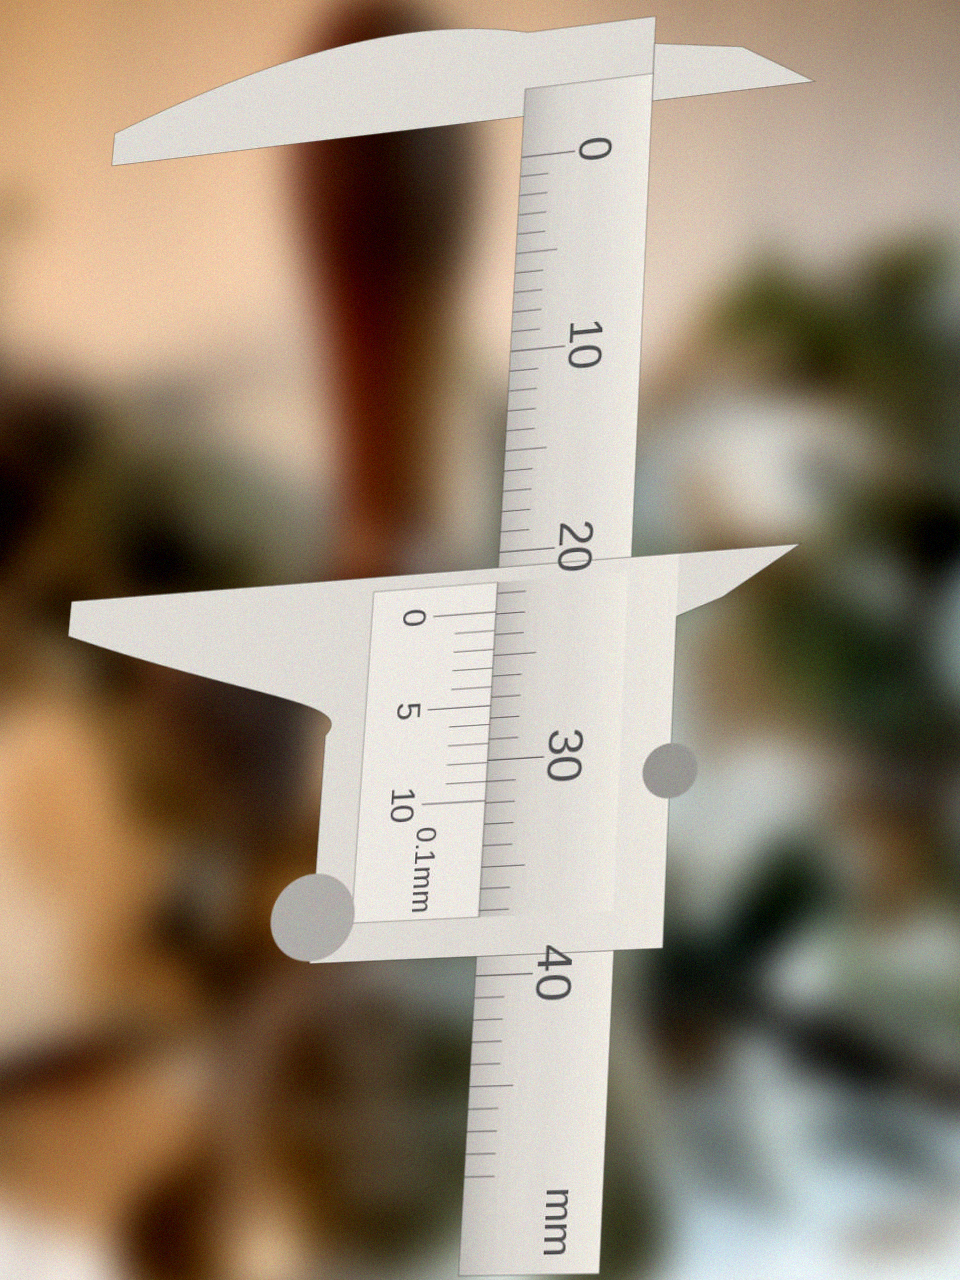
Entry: 22.9mm
